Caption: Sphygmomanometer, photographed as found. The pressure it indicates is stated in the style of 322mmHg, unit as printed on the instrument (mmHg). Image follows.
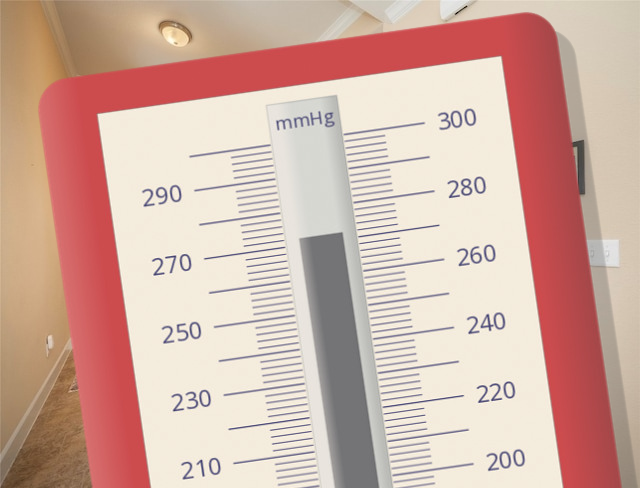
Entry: 272mmHg
